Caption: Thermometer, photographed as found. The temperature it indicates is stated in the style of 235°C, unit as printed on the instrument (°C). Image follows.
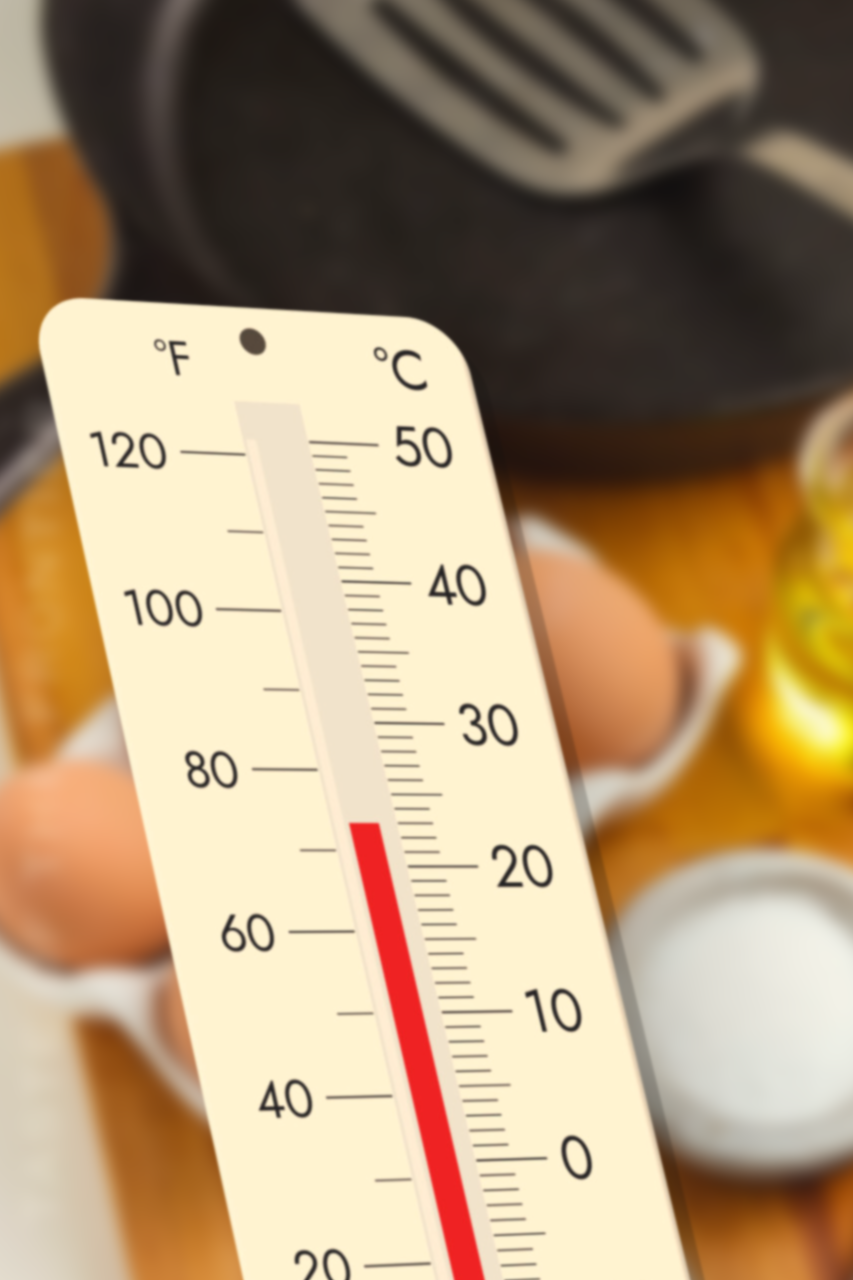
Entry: 23°C
